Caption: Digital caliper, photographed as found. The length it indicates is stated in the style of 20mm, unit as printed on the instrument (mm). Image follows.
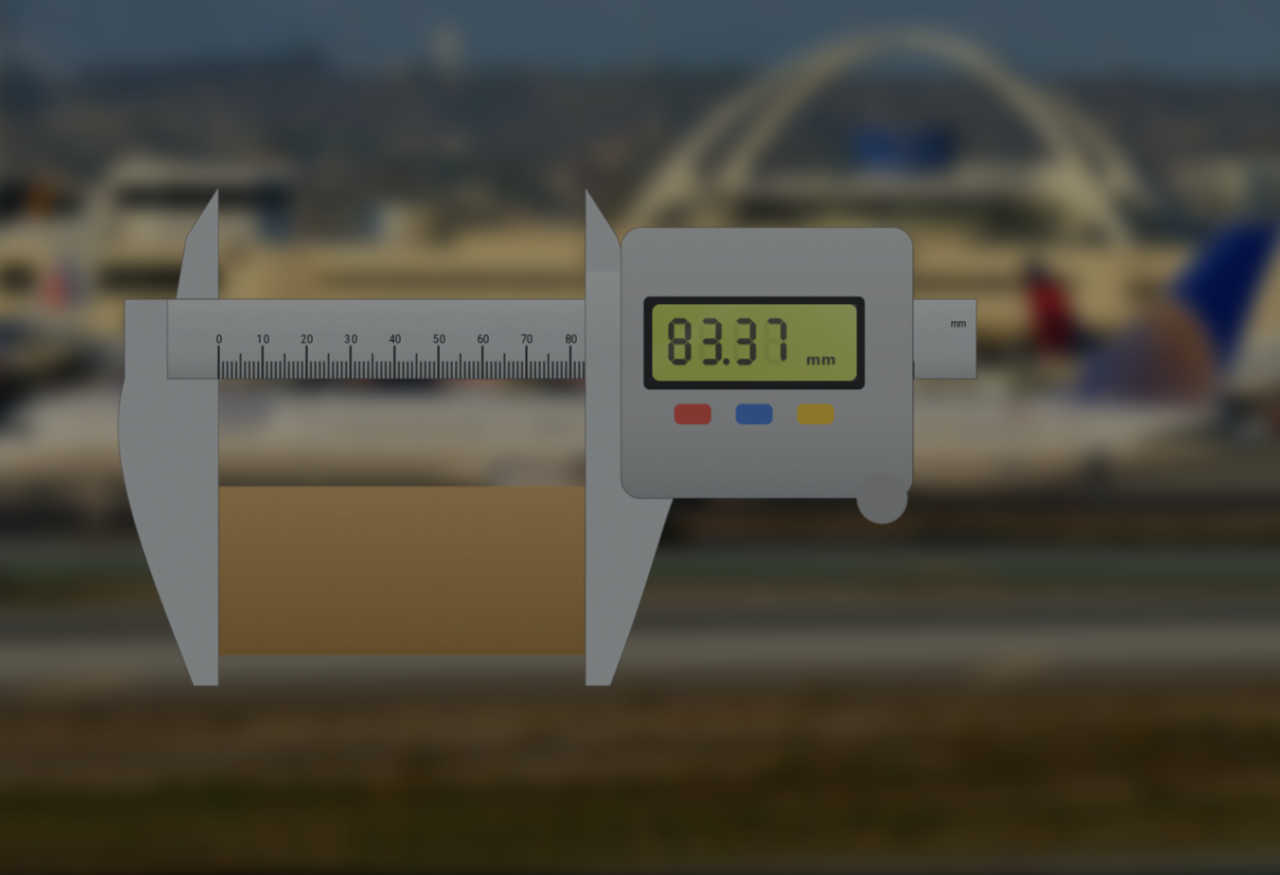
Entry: 83.37mm
